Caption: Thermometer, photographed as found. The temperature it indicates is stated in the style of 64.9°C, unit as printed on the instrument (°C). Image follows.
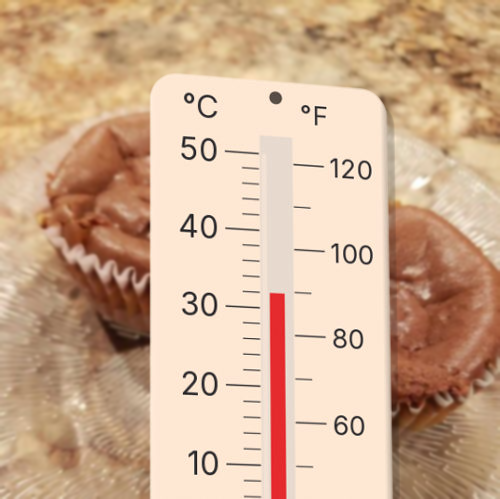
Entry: 32°C
